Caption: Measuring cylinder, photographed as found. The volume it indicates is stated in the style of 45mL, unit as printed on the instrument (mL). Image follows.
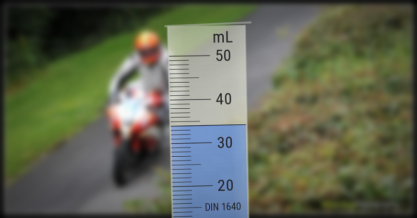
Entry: 34mL
